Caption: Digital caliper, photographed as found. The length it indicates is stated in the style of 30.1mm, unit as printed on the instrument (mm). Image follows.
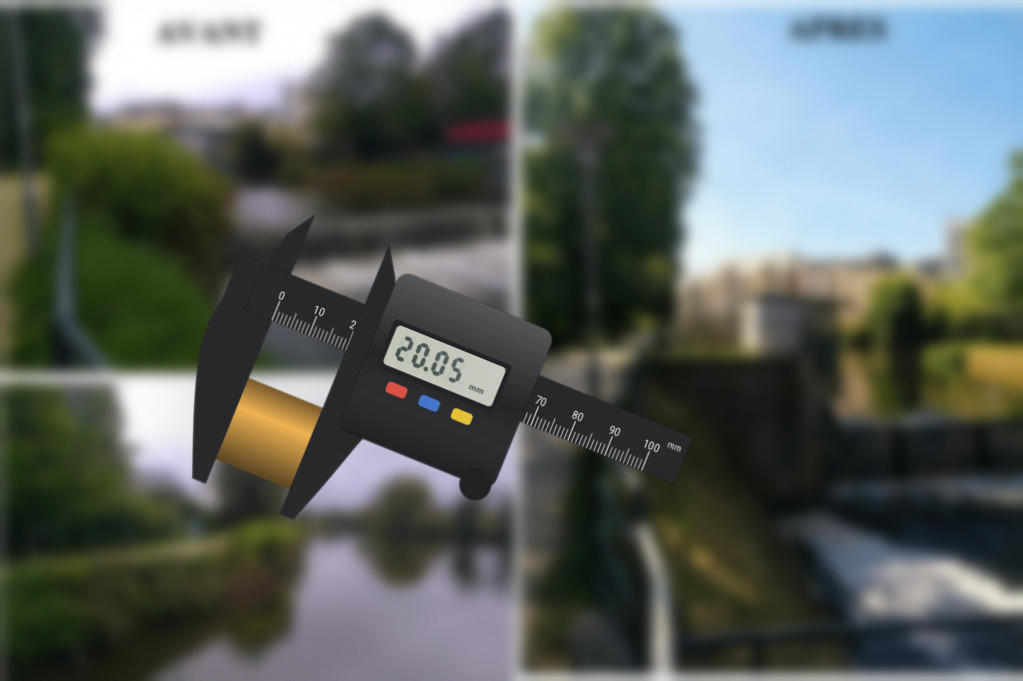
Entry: 20.05mm
